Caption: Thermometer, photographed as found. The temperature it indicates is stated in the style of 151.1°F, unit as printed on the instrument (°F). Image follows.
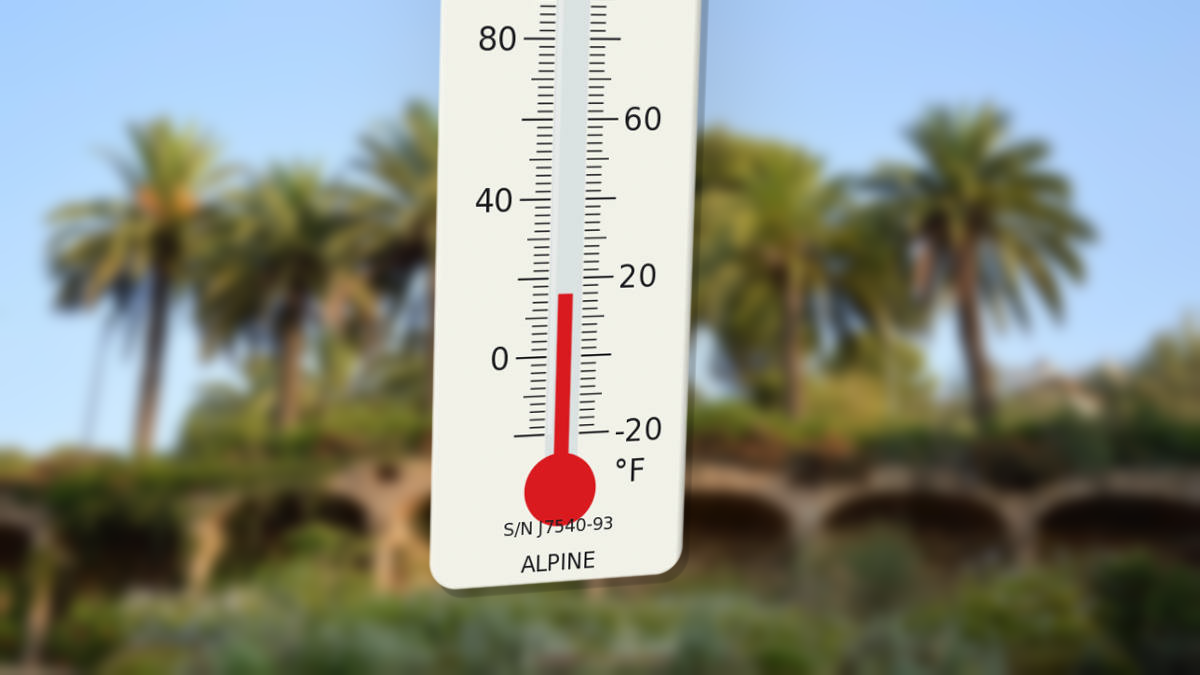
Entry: 16°F
